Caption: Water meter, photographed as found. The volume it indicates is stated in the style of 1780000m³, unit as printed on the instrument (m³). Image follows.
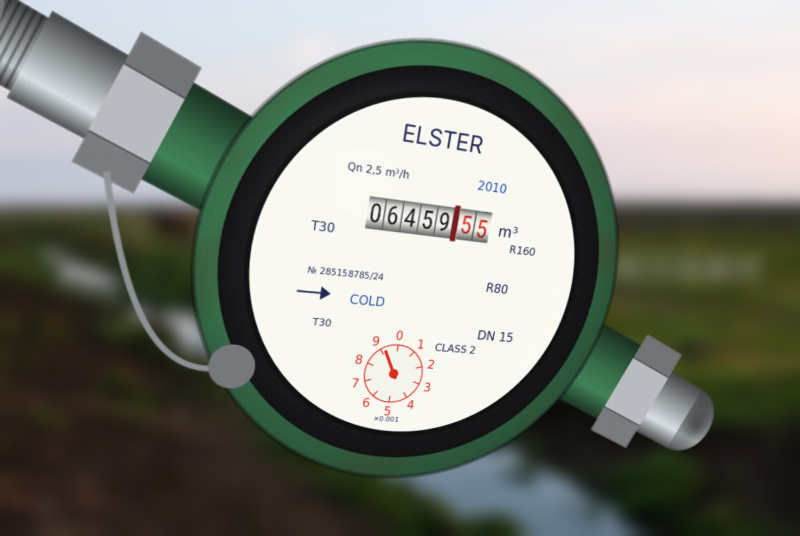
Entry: 6459.549m³
